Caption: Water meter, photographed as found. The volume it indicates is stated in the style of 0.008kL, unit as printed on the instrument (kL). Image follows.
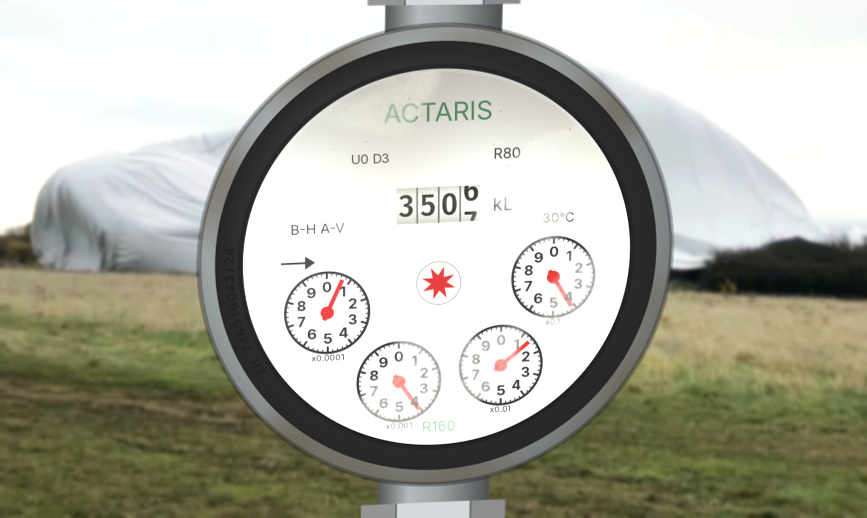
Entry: 3506.4140kL
